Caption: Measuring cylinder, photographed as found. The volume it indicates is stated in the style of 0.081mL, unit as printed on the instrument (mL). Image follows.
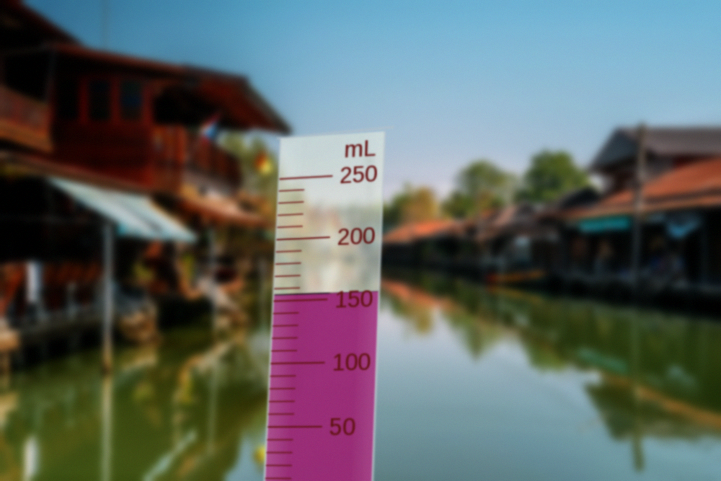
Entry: 155mL
